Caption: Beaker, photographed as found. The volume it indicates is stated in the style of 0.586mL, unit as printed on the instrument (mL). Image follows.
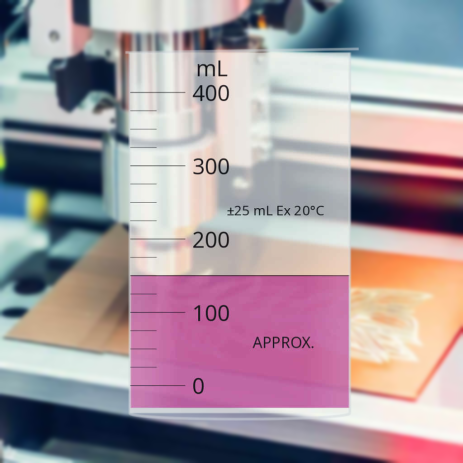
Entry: 150mL
